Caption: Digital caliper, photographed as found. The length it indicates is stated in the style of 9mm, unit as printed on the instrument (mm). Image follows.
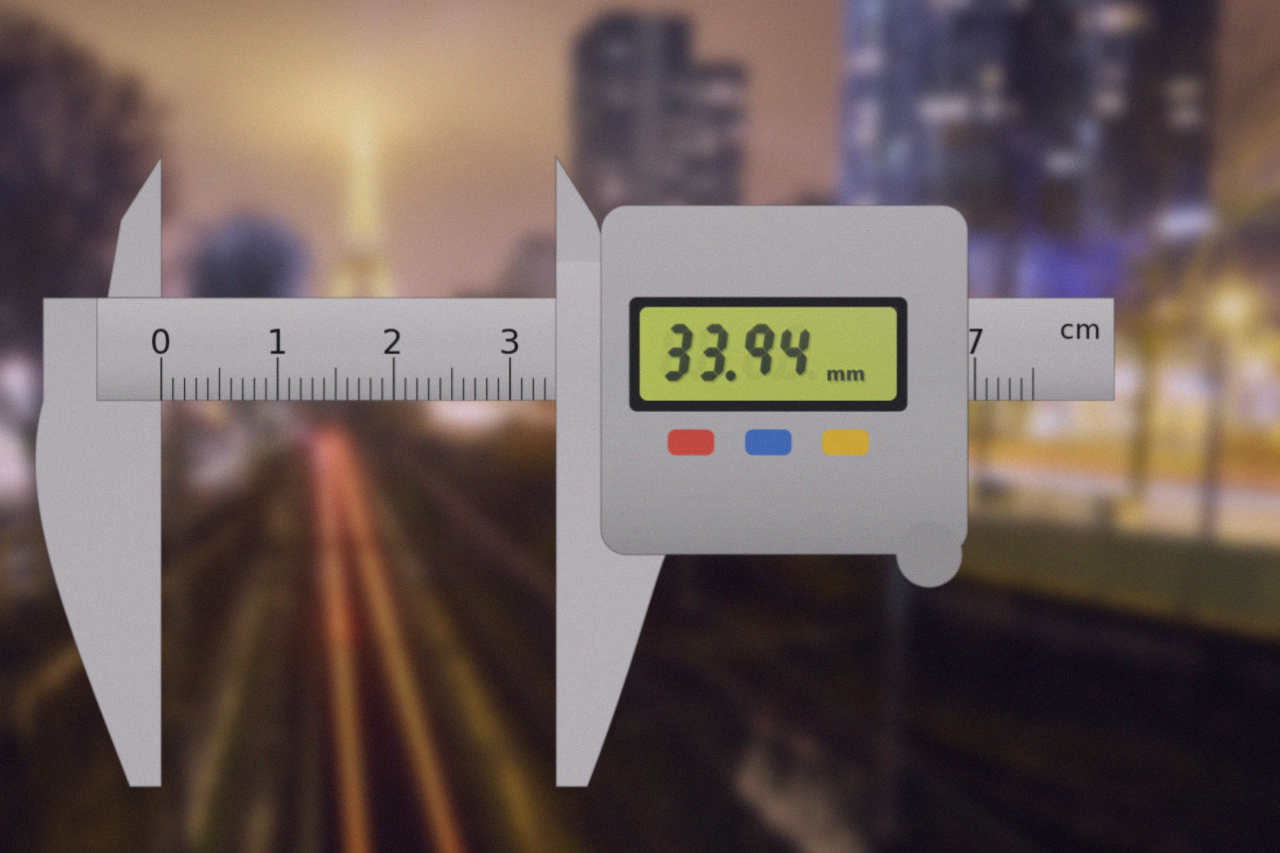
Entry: 33.94mm
